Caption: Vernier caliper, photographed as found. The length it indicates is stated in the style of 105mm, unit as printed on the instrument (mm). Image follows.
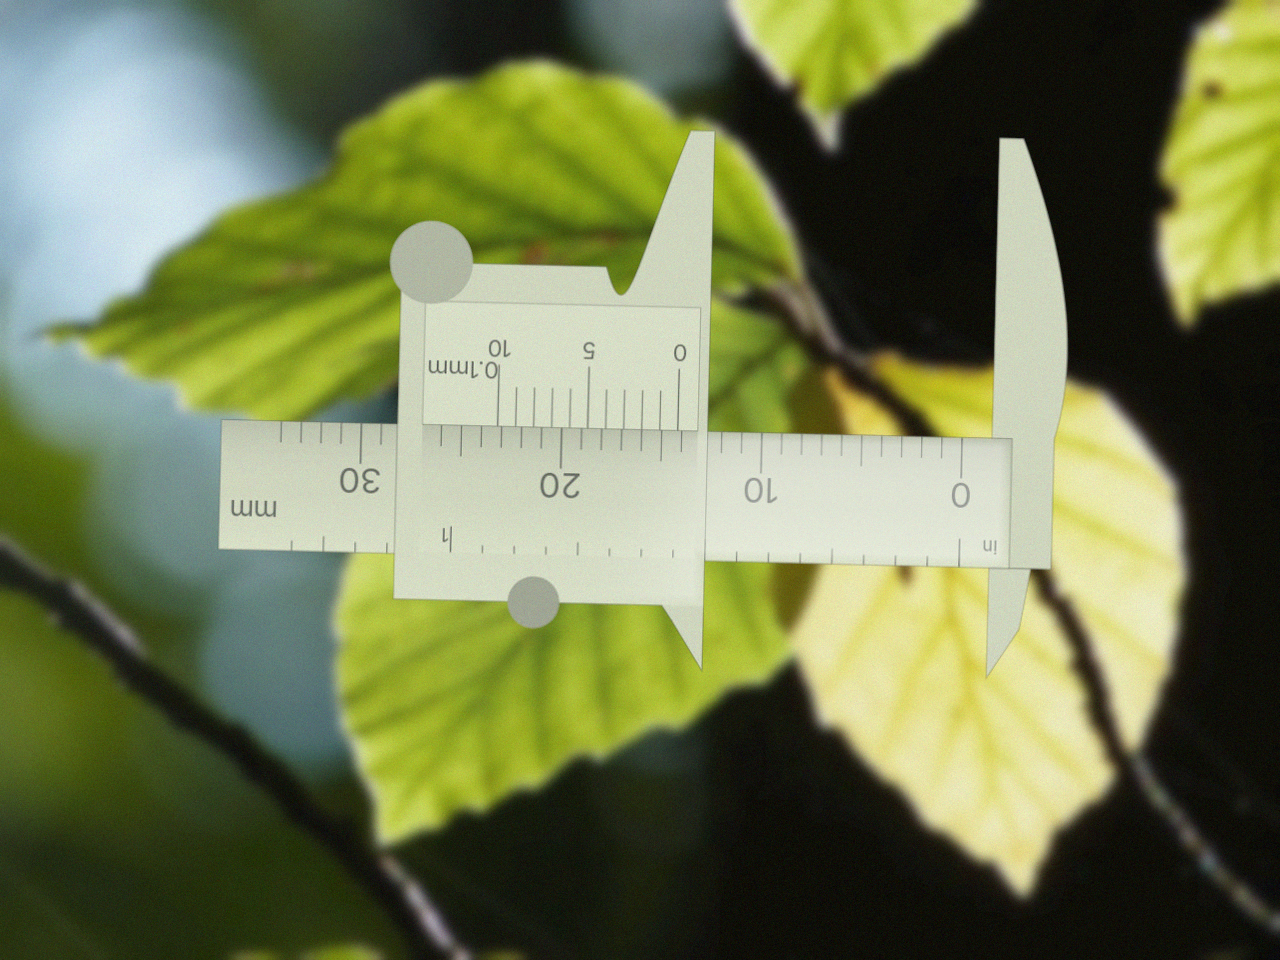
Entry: 14.2mm
